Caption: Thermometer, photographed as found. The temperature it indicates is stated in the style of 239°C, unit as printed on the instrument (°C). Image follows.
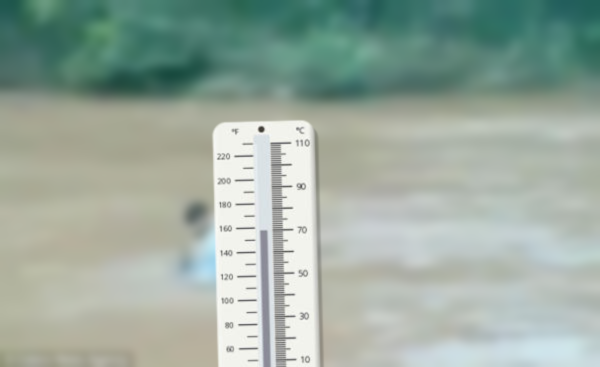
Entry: 70°C
